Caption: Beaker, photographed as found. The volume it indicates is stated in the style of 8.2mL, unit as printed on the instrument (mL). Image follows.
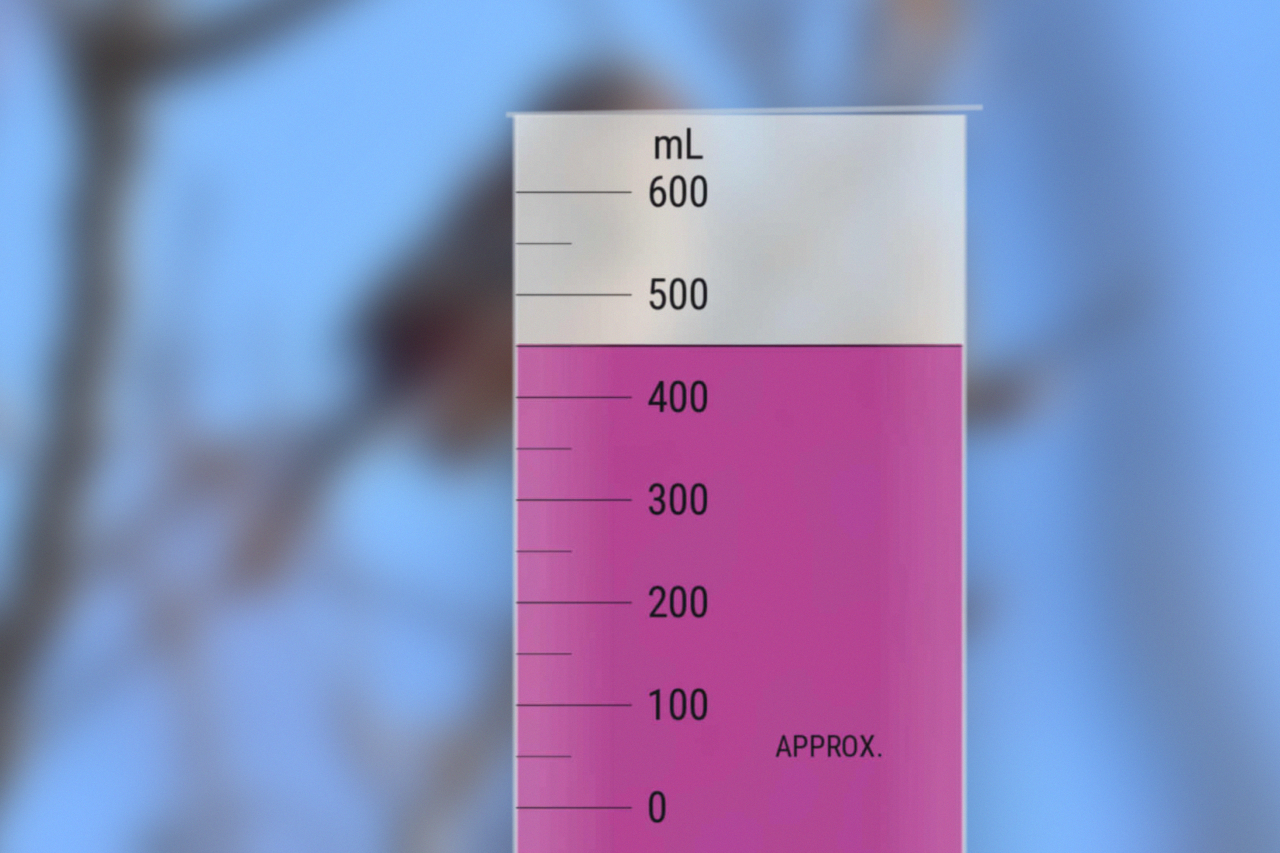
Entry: 450mL
